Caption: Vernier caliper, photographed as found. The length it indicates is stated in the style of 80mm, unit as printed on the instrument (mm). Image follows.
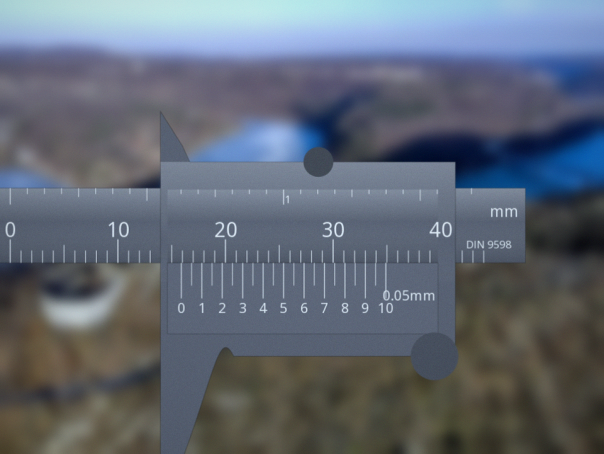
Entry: 15.9mm
